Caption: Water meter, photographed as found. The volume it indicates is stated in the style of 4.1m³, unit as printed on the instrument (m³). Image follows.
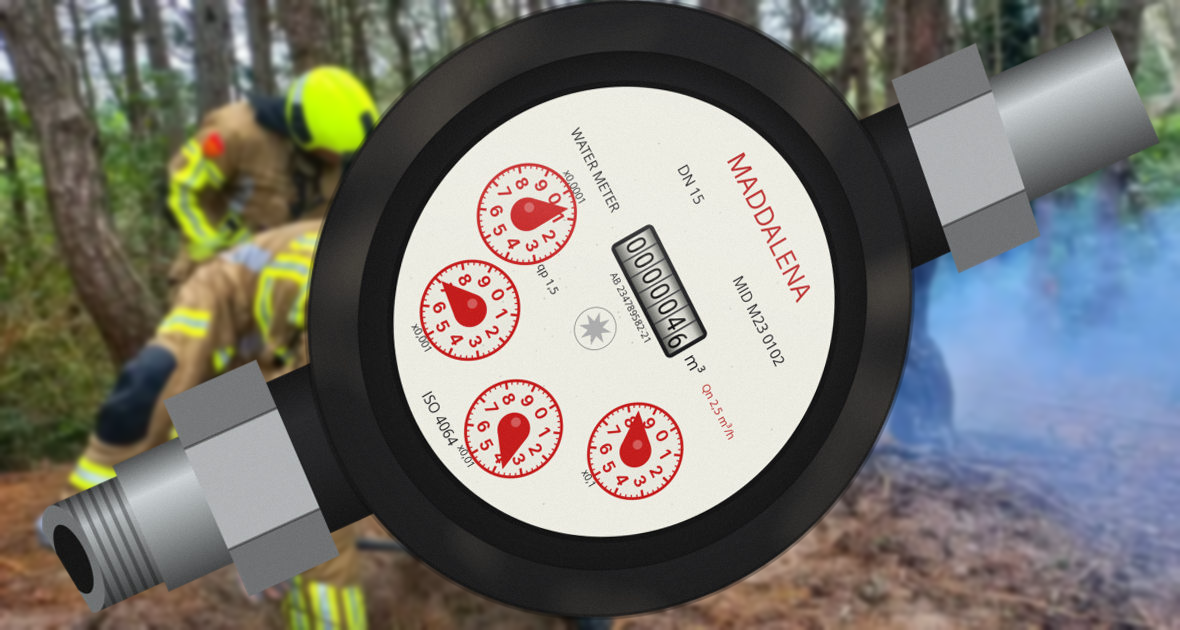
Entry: 45.8370m³
